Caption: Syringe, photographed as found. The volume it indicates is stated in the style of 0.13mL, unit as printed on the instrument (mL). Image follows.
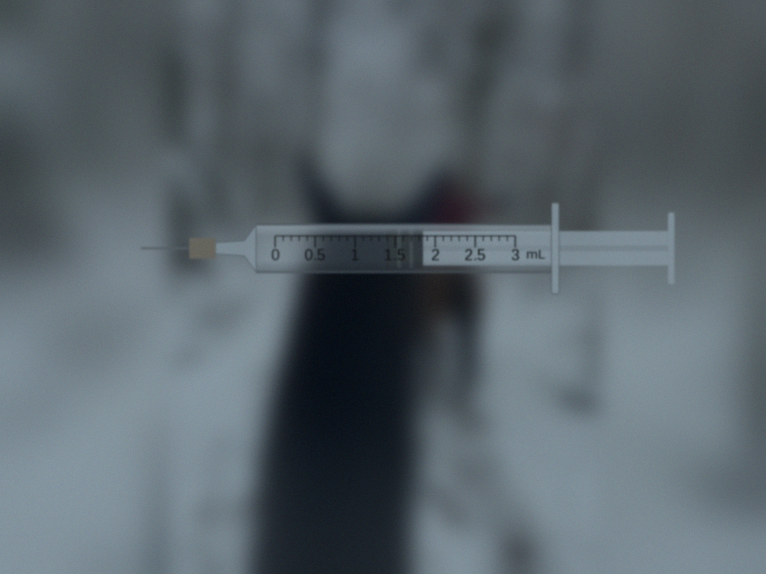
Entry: 1.4mL
